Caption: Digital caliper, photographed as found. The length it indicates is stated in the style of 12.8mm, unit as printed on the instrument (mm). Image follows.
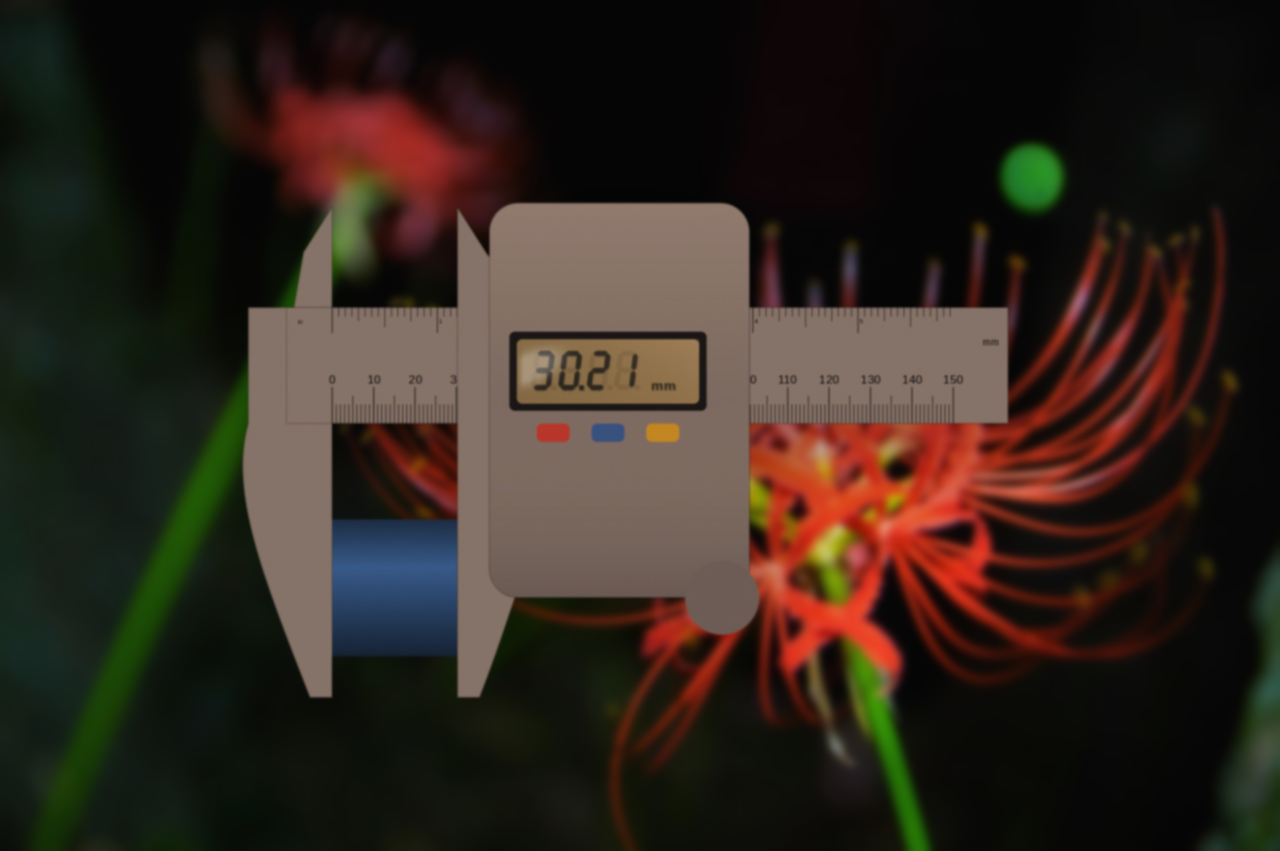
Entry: 30.21mm
